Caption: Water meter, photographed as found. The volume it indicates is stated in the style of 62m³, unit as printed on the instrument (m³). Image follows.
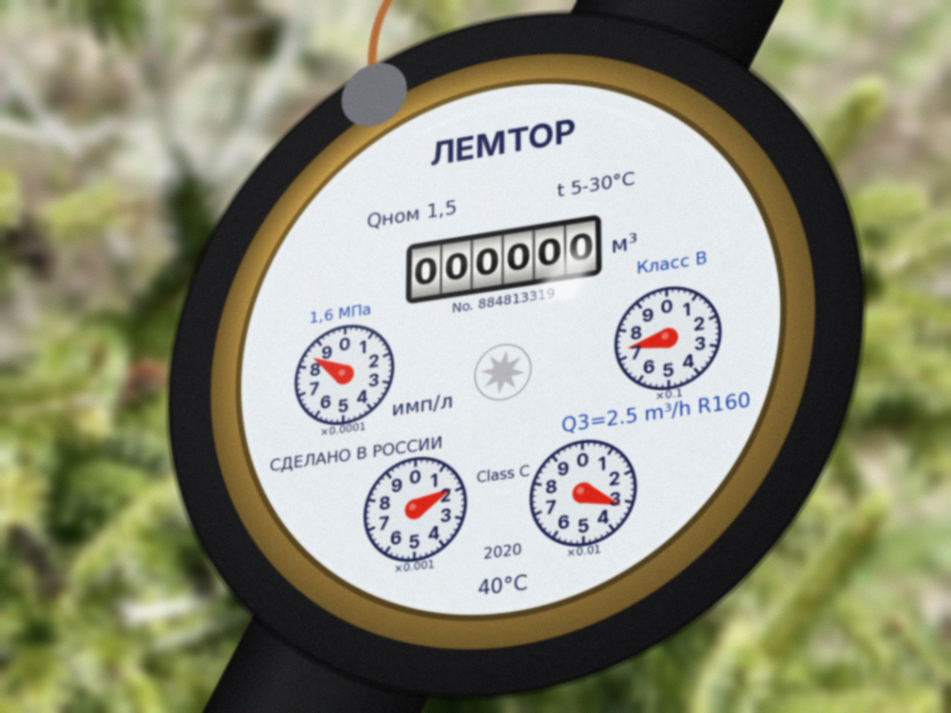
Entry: 0.7318m³
